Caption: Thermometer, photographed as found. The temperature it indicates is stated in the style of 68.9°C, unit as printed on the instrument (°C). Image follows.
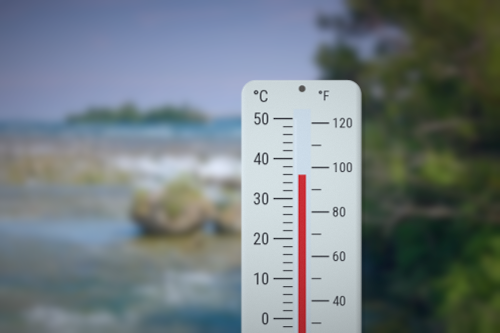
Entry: 36°C
